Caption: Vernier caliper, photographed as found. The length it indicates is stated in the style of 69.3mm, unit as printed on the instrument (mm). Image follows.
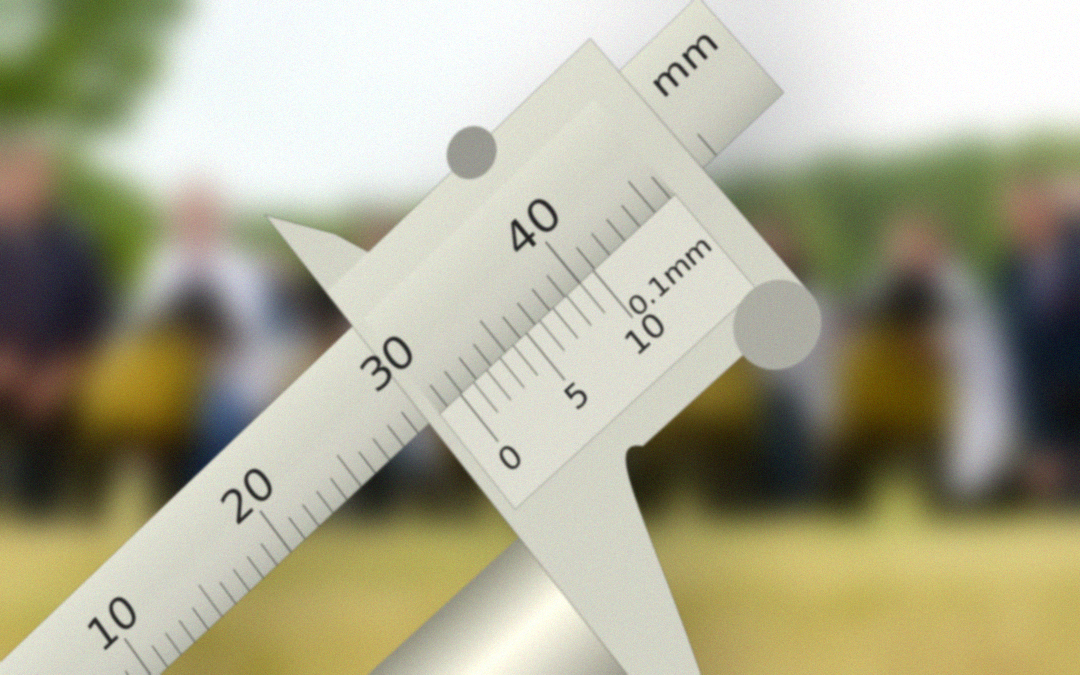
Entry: 31.9mm
